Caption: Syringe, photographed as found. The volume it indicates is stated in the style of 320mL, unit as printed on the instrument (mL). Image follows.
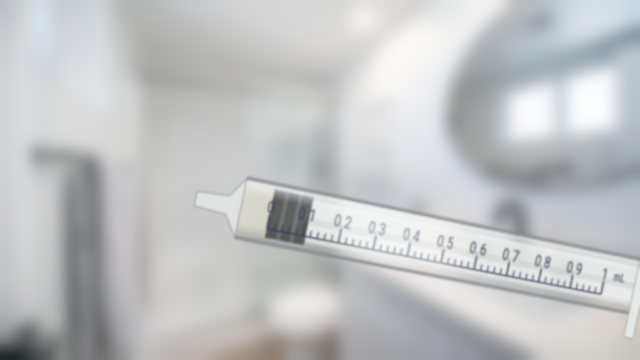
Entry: 0mL
